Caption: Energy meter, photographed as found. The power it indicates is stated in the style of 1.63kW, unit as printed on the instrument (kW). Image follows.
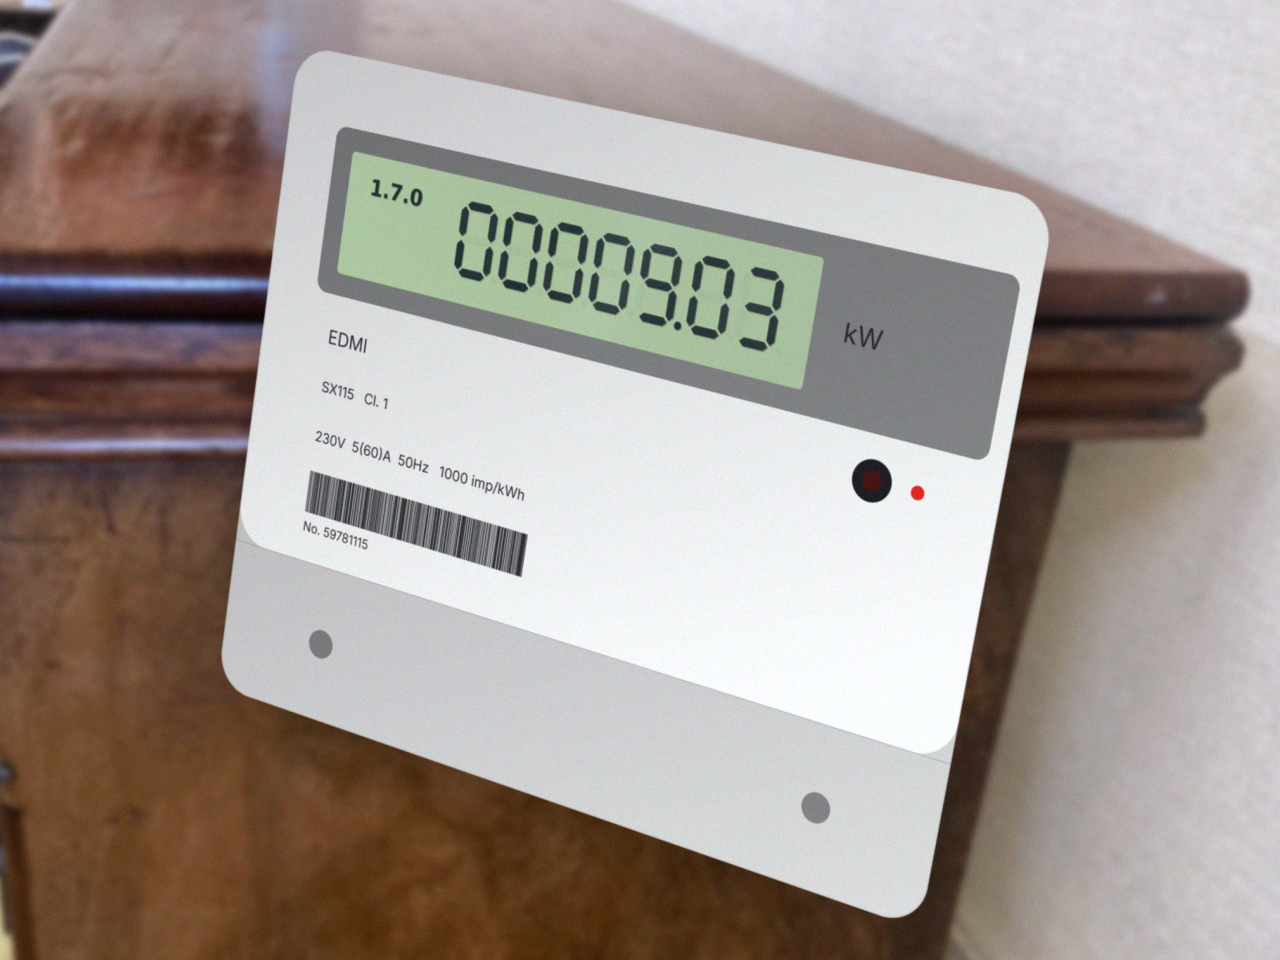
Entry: 9.03kW
